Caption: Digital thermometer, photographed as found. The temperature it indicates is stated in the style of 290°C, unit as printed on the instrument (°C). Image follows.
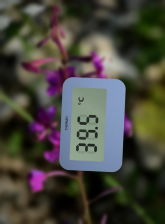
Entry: 39.5°C
